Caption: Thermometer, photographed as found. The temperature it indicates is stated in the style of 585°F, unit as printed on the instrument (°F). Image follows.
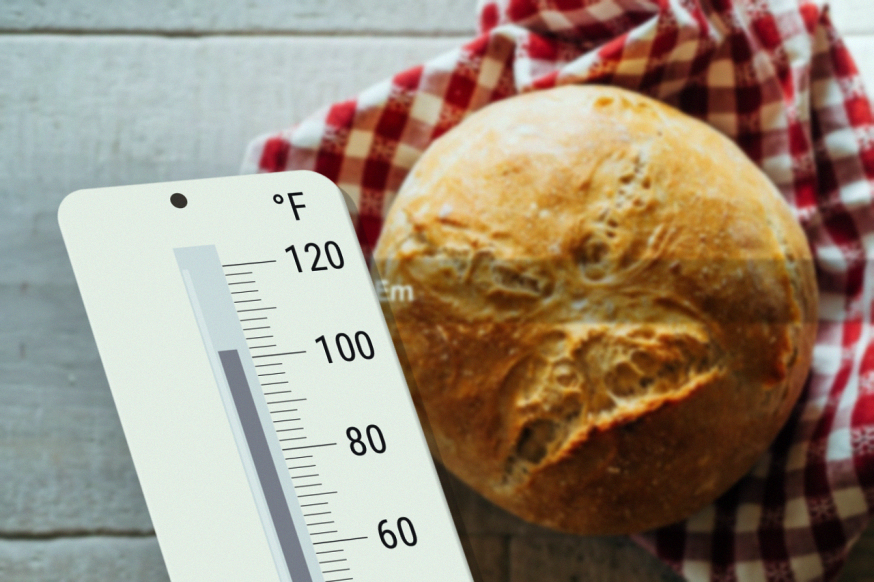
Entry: 102°F
